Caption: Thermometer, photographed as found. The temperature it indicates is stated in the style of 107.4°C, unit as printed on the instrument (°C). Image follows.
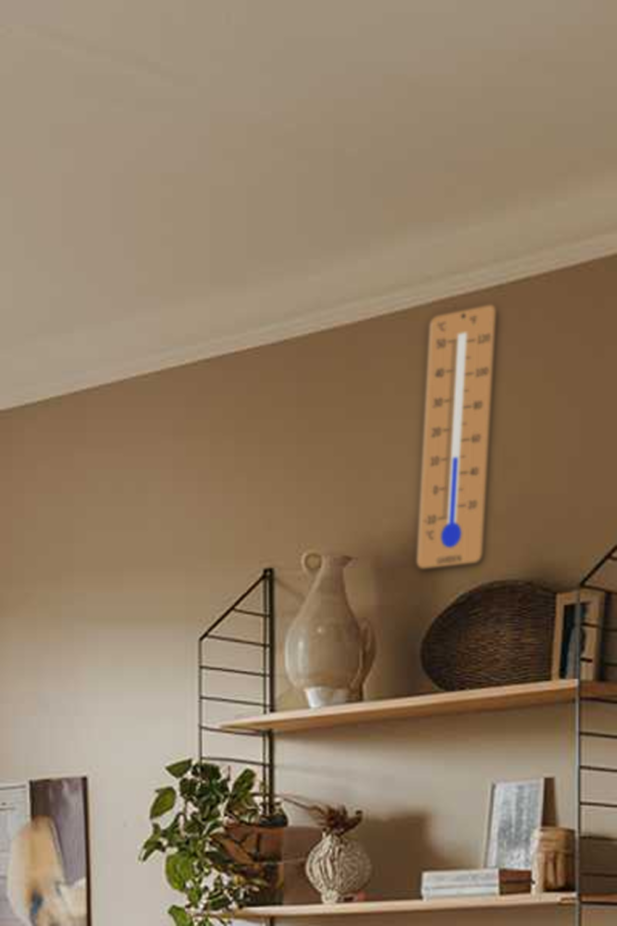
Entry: 10°C
